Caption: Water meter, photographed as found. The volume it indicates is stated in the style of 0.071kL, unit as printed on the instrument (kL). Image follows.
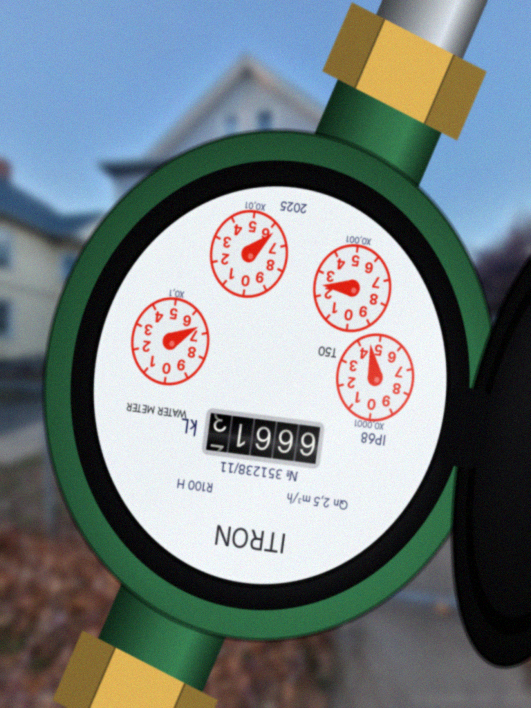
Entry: 66612.6624kL
